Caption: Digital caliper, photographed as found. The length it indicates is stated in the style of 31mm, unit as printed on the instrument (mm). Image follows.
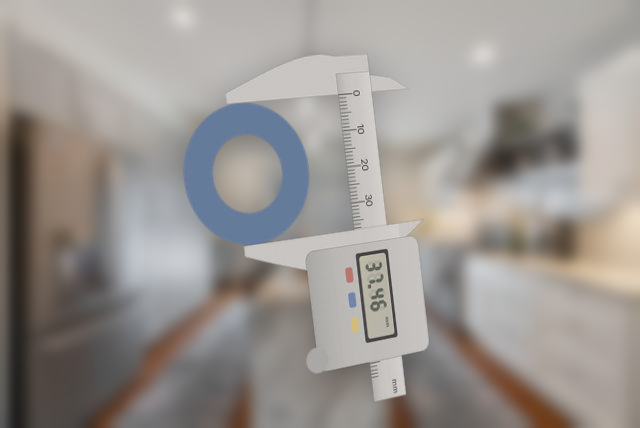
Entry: 37.46mm
